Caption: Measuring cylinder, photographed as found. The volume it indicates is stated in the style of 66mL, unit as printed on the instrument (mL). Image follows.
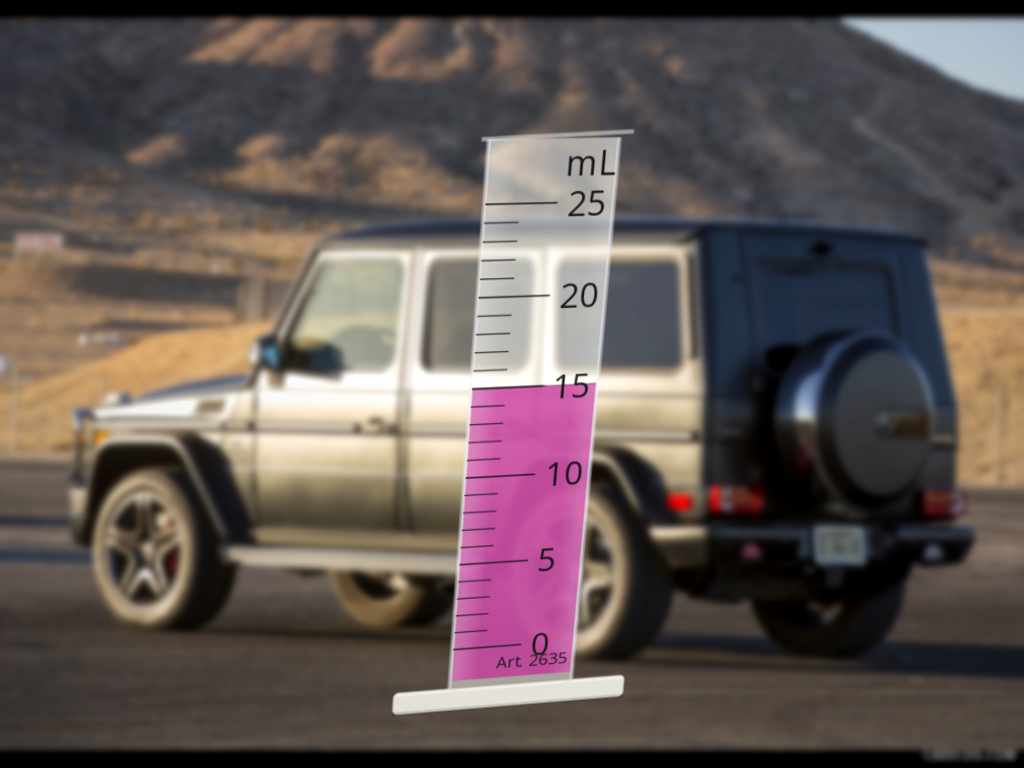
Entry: 15mL
